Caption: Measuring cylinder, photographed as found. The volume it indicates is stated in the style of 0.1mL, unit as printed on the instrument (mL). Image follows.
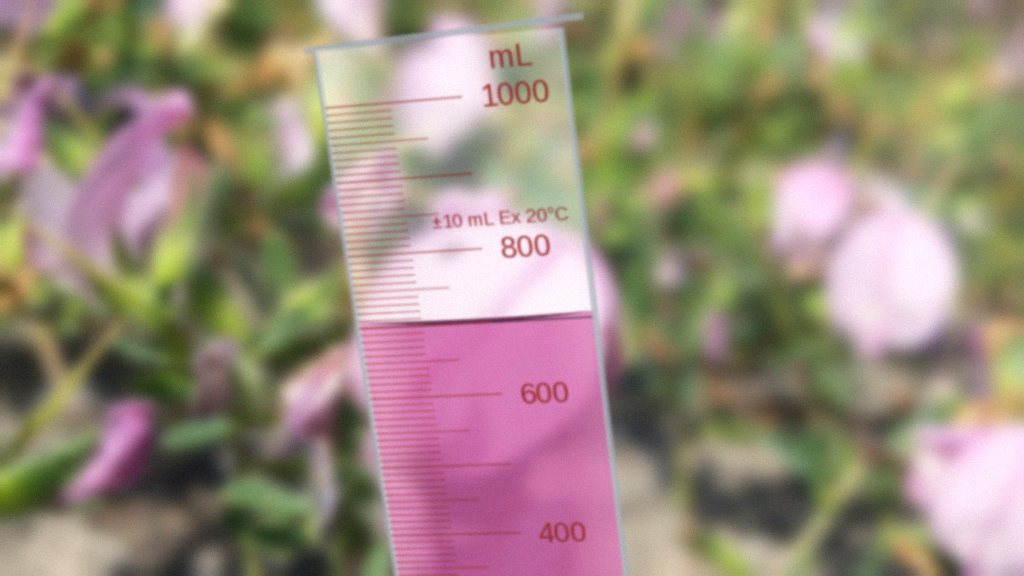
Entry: 700mL
